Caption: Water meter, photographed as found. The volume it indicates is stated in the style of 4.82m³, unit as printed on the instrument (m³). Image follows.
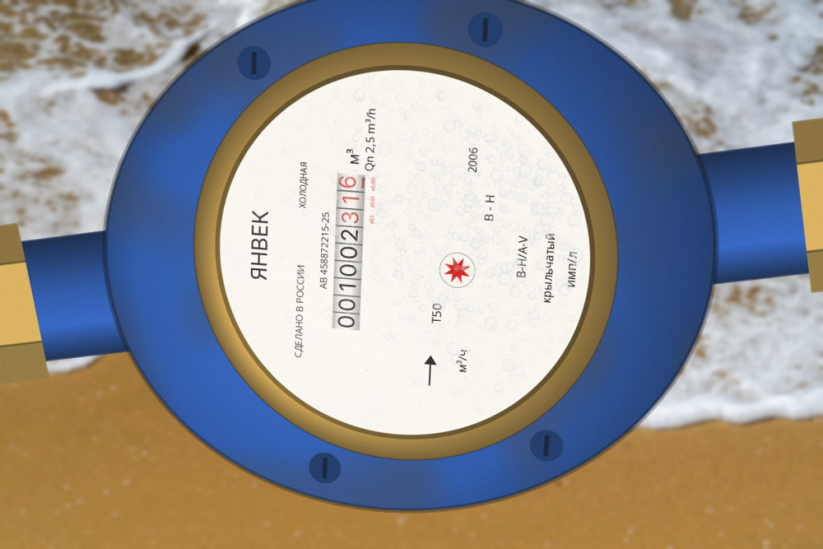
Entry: 1002.316m³
